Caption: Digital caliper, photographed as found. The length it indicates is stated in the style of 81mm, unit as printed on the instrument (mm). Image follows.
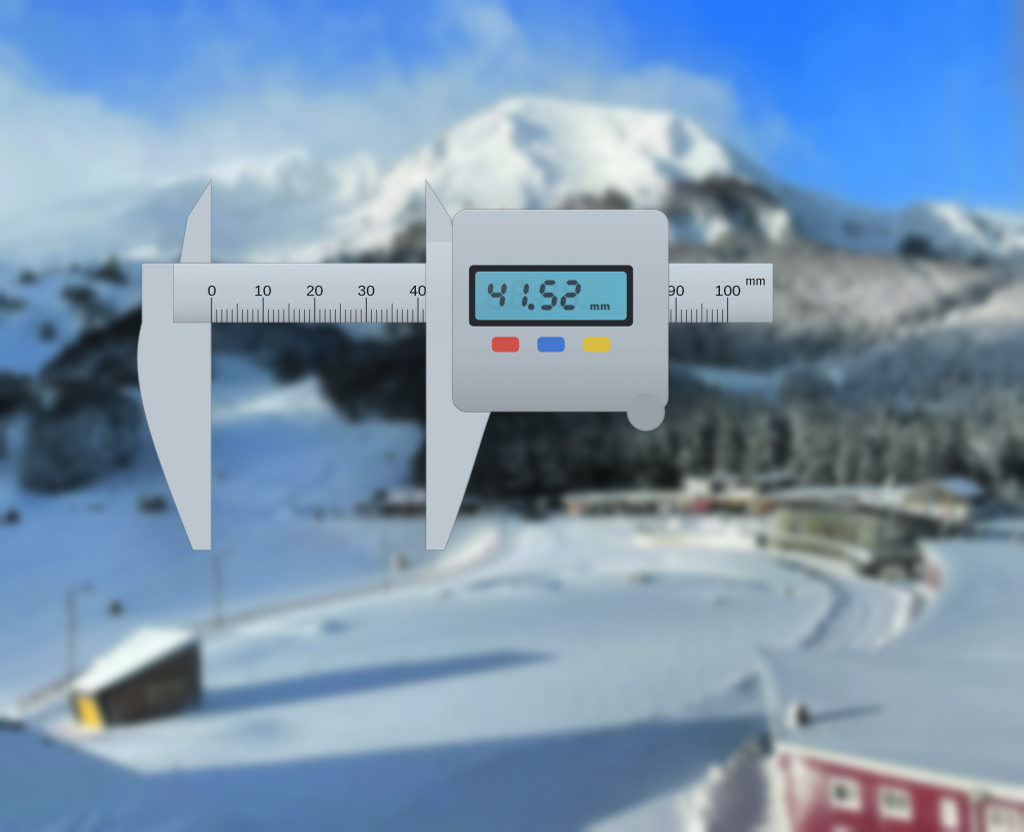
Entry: 41.52mm
